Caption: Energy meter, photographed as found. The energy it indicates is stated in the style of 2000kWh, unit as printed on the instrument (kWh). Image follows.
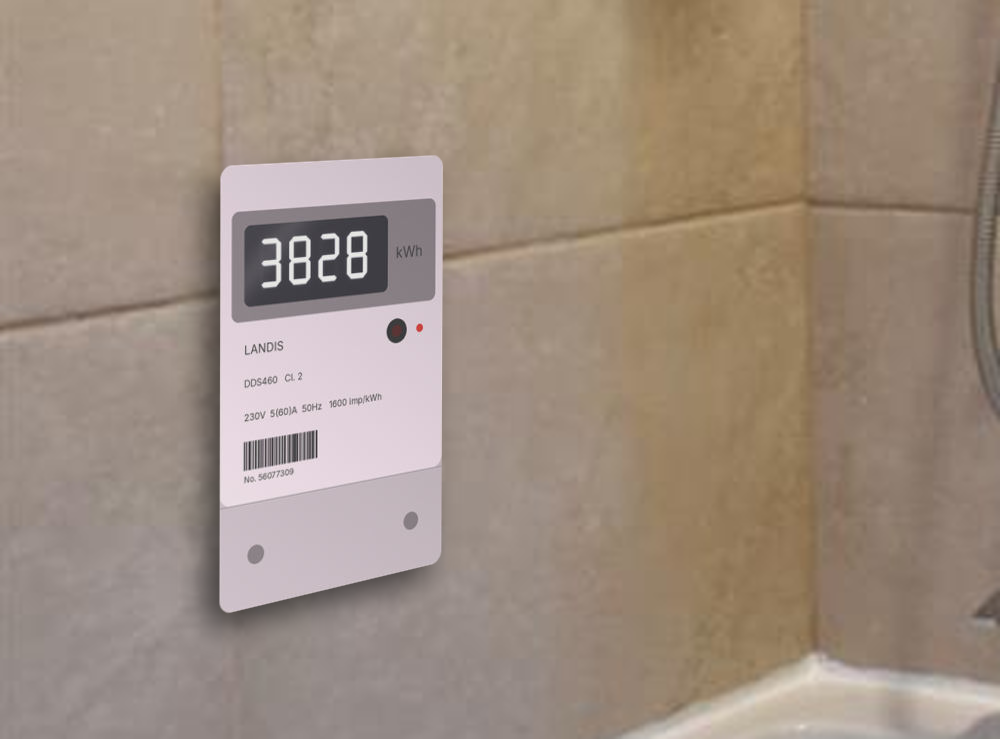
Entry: 3828kWh
